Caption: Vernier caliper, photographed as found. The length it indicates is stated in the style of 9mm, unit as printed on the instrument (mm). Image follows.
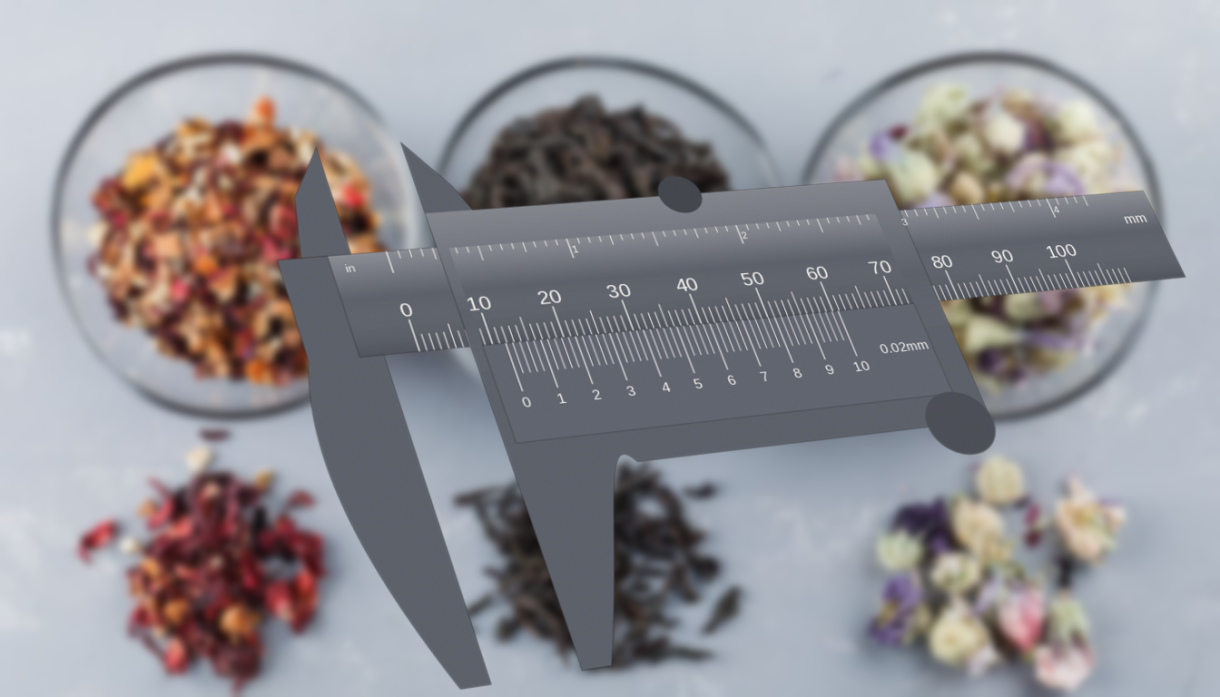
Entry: 11.8mm
